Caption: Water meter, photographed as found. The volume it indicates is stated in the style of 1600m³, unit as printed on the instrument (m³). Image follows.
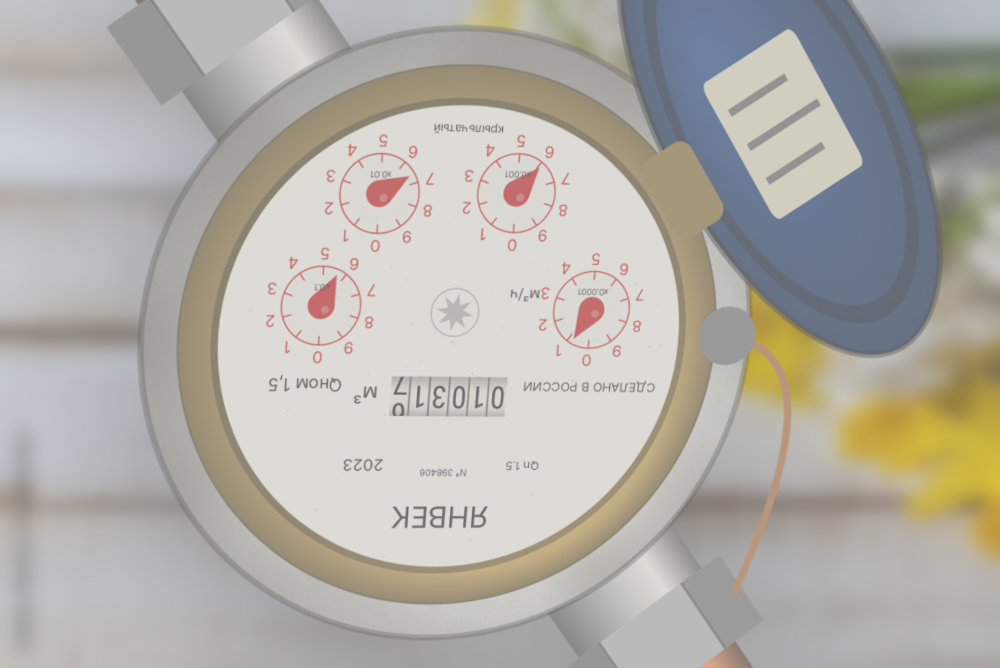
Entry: 10316.5660m³
